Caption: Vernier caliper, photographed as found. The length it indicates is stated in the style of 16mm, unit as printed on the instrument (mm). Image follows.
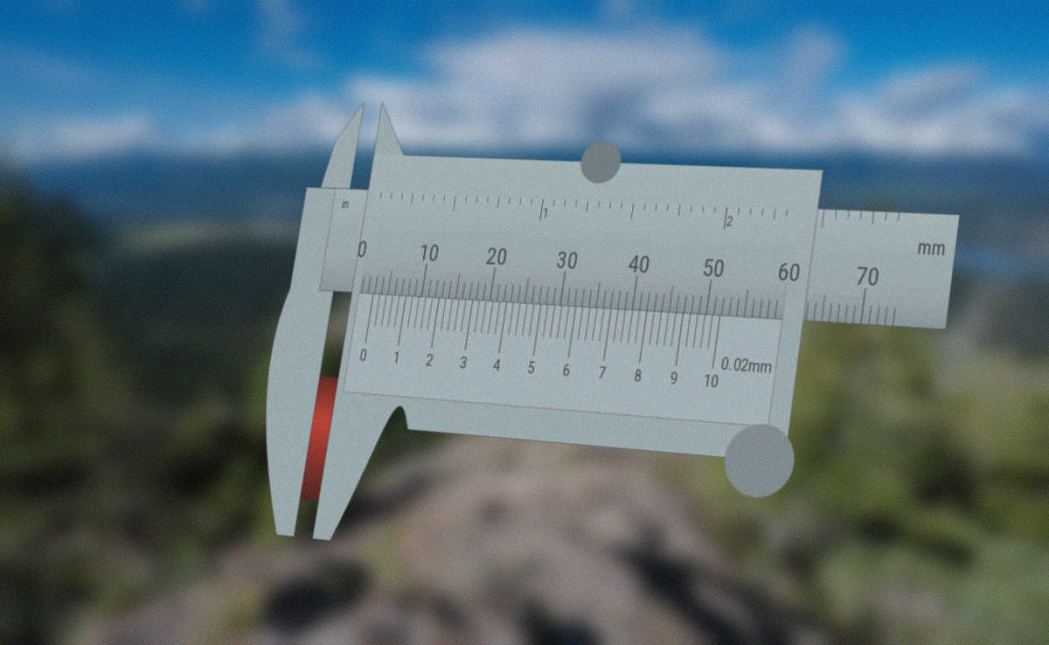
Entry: 2.8mm
